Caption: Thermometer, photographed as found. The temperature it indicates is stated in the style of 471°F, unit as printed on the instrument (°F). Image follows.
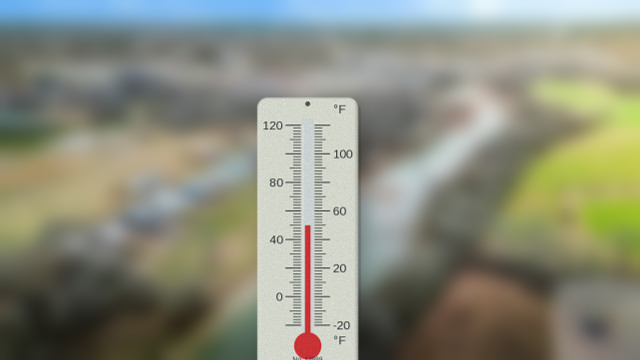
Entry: 50°F
